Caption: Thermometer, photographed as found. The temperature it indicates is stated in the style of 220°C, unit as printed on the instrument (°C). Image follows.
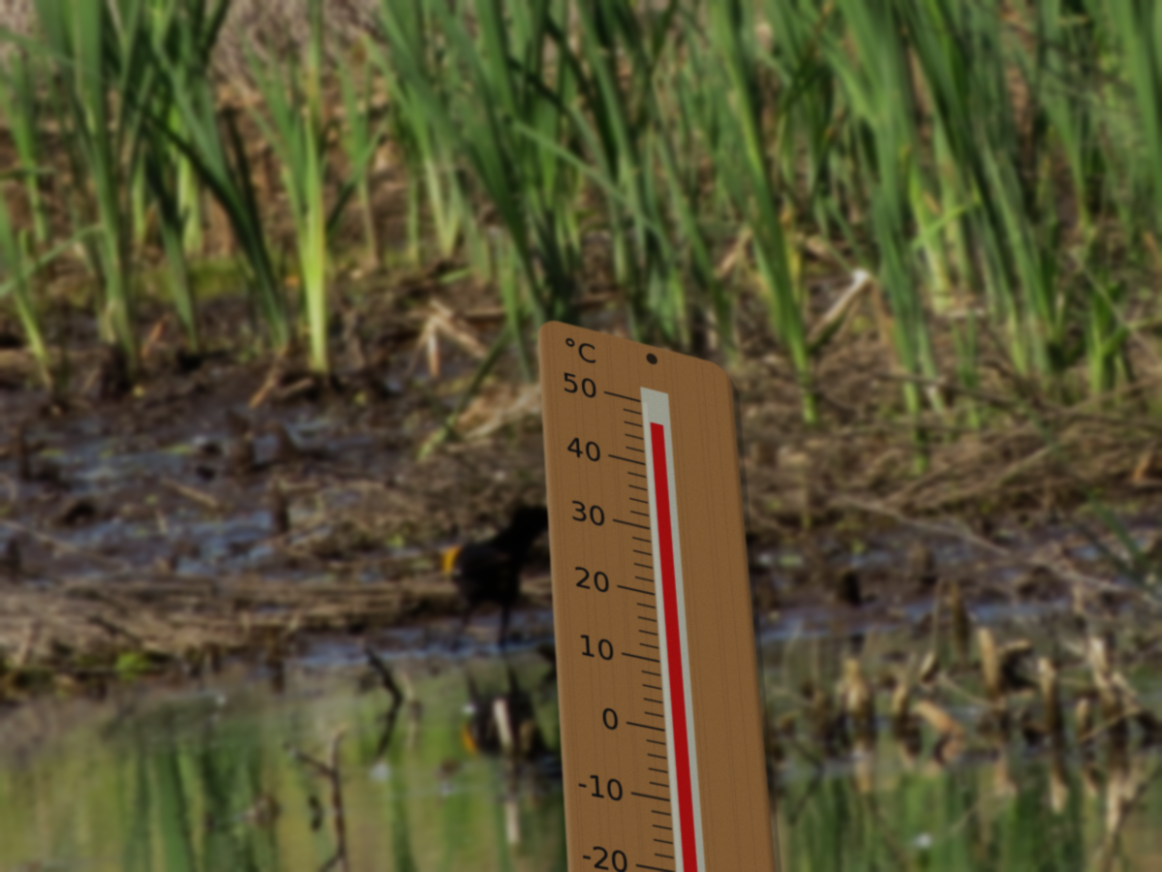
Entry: 47°C
